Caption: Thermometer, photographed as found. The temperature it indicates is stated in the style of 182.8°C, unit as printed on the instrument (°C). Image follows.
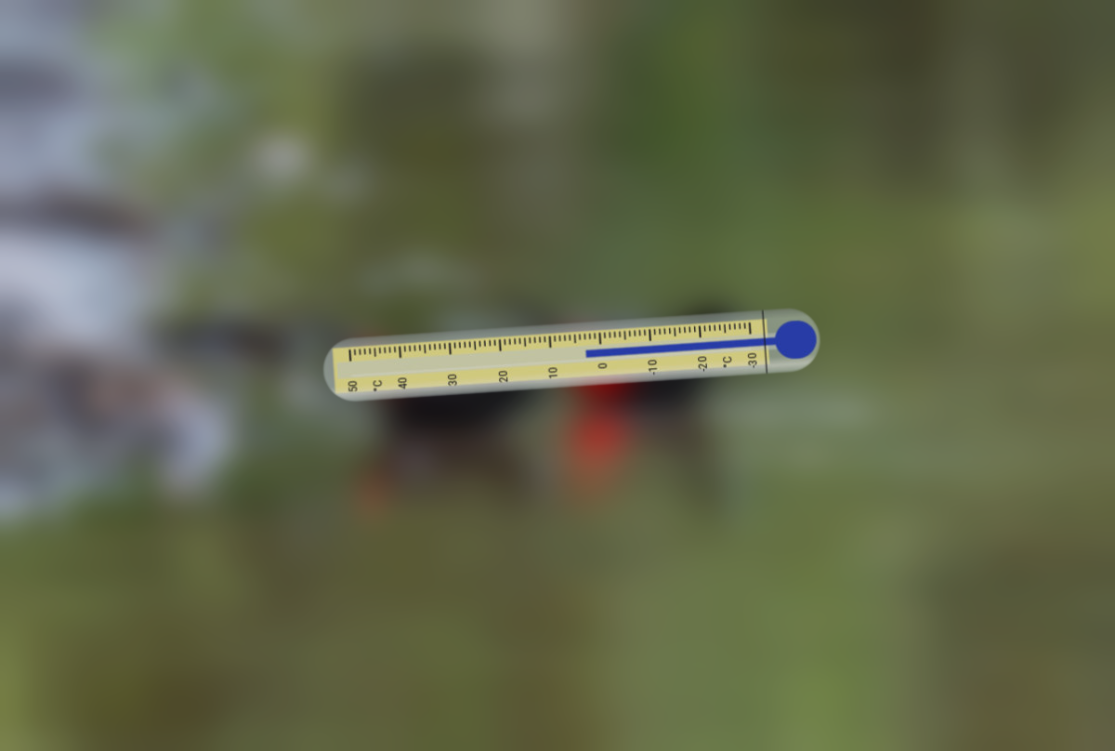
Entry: 3°C
